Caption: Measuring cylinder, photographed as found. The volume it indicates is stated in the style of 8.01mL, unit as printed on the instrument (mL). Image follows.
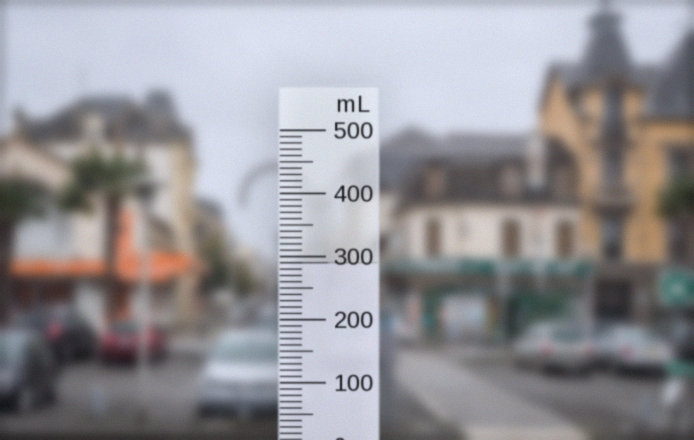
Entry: 290mL
